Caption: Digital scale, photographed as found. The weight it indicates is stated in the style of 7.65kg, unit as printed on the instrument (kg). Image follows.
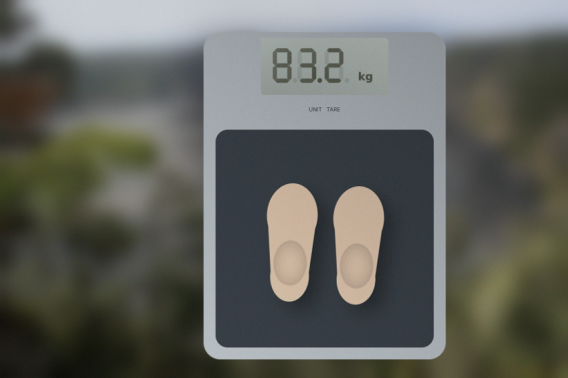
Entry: 83.2kg
